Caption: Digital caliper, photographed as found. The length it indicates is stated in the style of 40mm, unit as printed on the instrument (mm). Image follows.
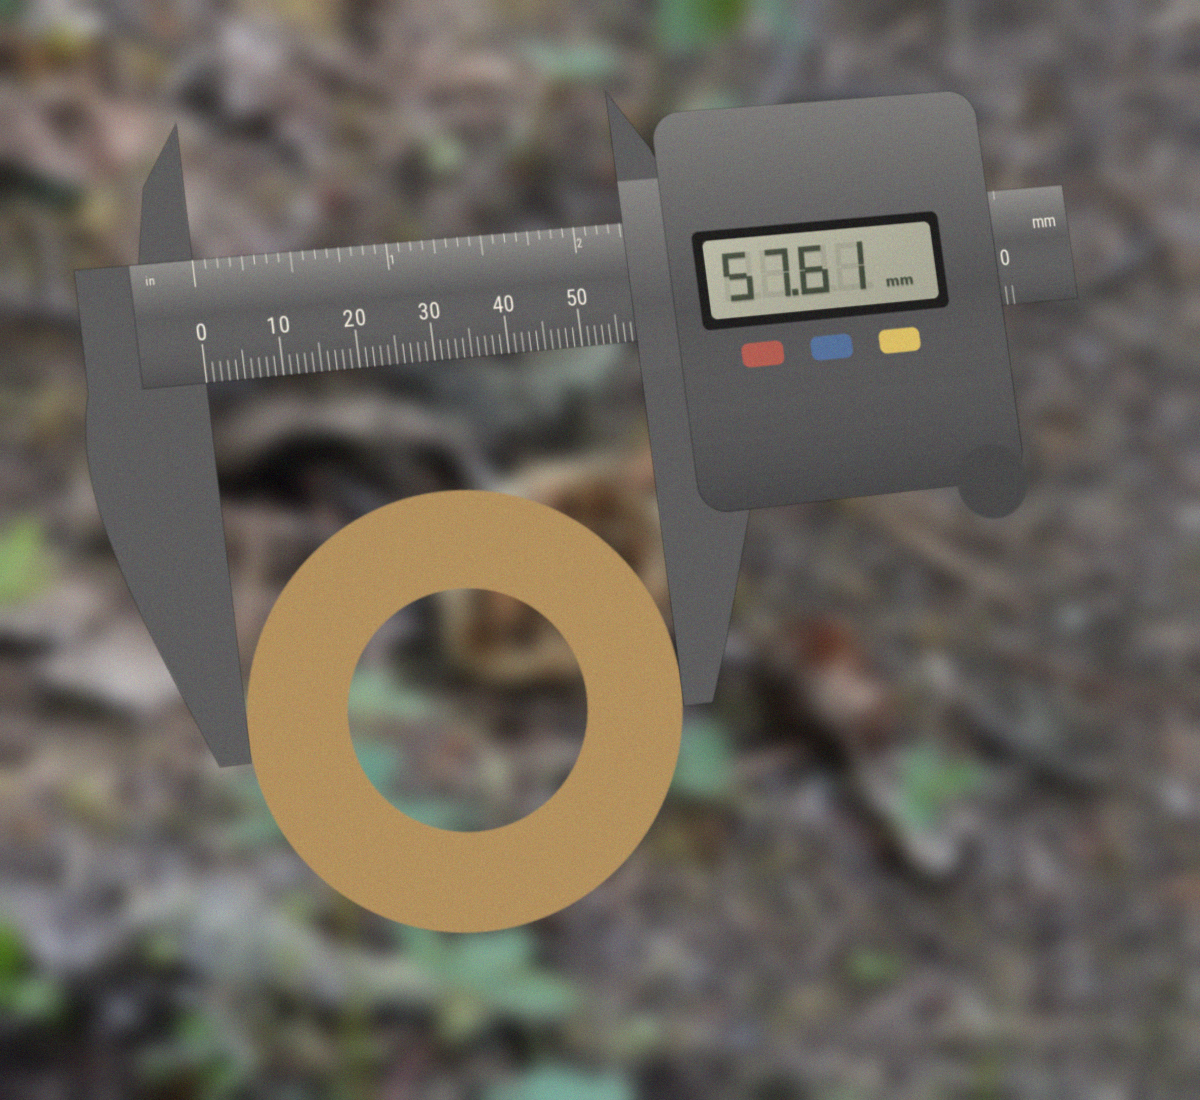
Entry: 57.61mm
